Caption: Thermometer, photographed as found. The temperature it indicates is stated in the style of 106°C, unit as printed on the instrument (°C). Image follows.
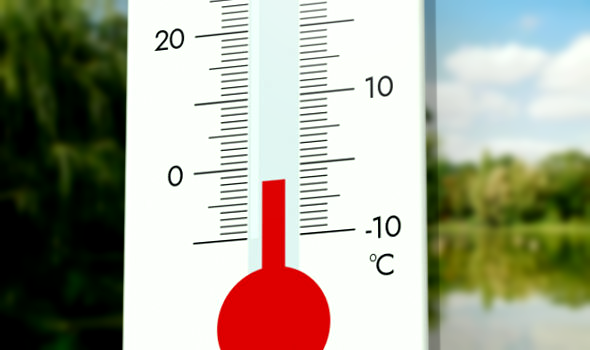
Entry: -2°C
